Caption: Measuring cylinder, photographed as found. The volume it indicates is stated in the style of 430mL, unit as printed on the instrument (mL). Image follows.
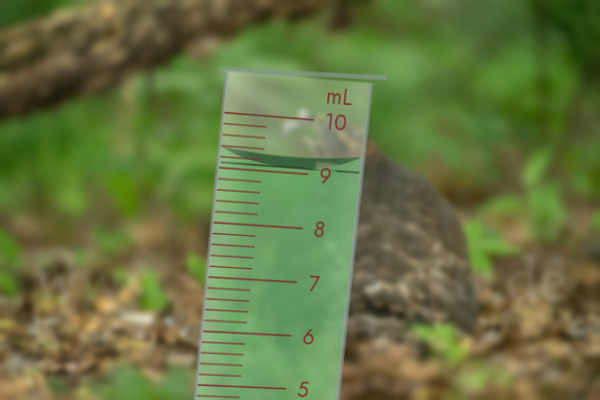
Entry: 9.1mL
